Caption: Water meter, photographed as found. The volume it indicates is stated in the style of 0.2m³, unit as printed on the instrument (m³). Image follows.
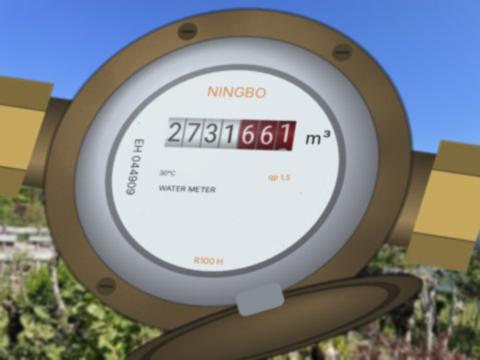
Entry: 2731.661m³
